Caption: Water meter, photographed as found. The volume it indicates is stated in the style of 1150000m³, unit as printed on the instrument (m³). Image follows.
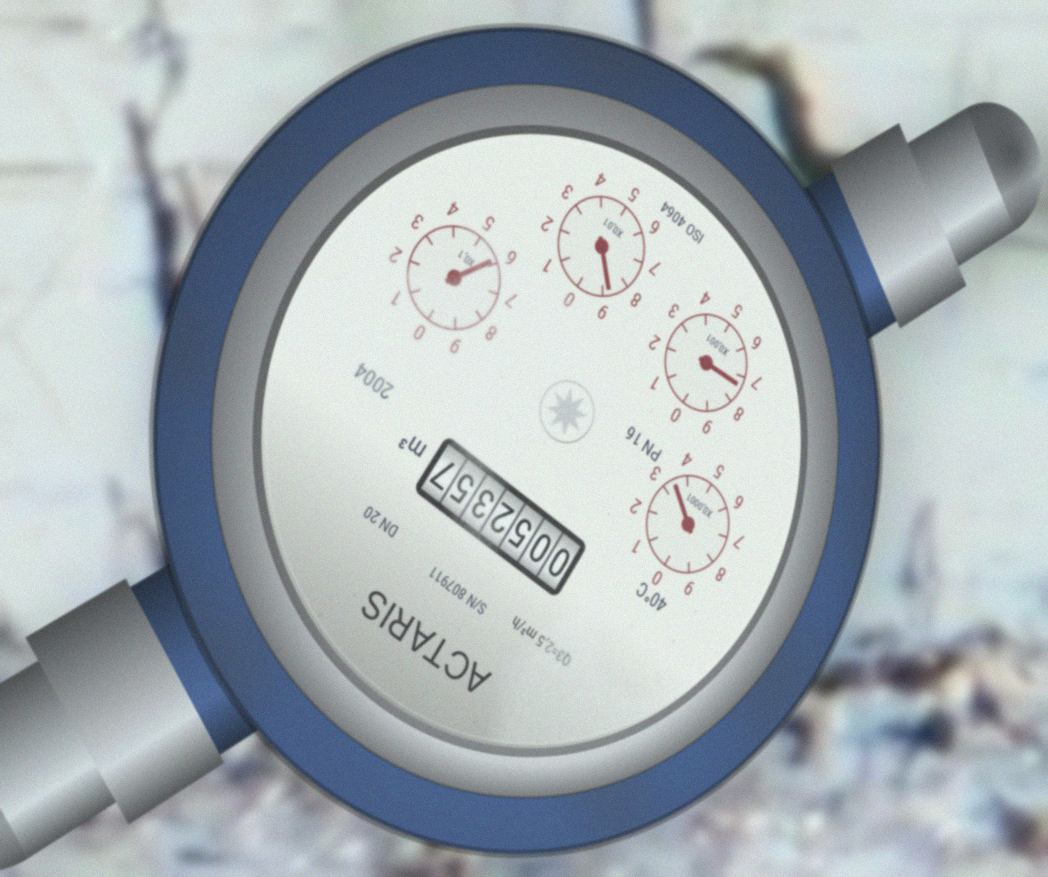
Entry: 52357.5873m³
